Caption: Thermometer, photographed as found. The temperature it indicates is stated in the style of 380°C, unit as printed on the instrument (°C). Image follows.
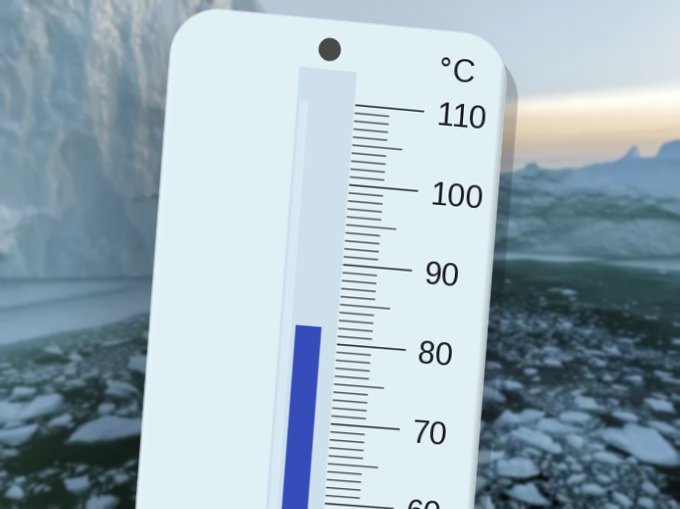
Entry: 82°C
